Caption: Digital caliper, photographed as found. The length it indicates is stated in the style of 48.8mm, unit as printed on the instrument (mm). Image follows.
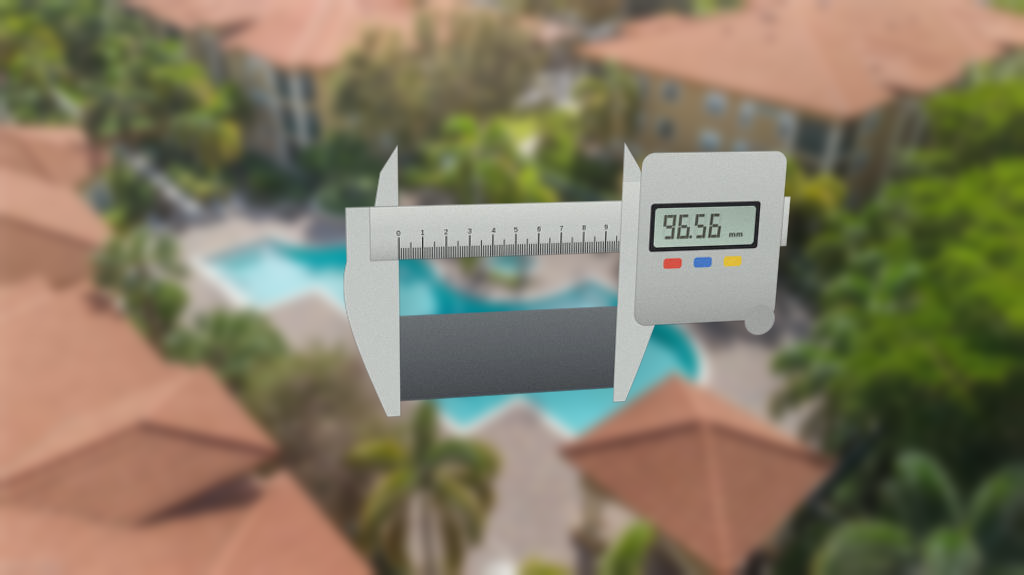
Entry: 96.56mm
